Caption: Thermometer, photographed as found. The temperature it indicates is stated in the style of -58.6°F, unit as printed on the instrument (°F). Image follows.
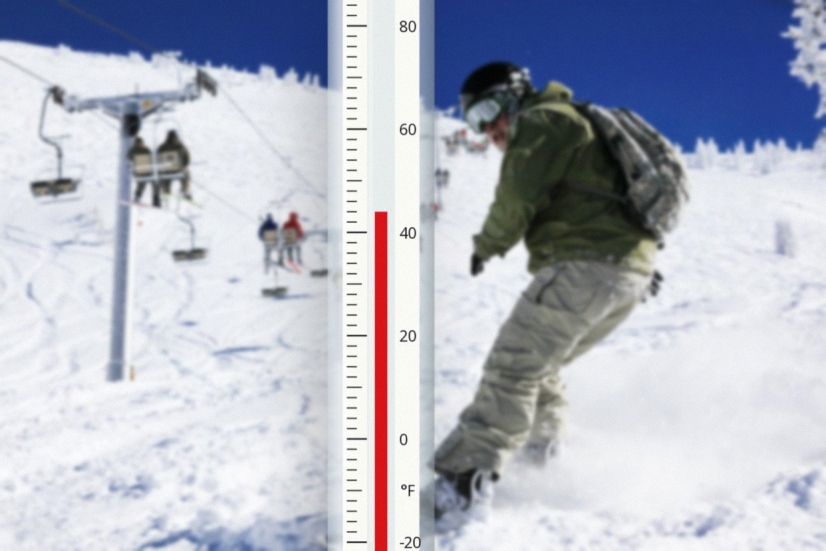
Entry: 44°F
